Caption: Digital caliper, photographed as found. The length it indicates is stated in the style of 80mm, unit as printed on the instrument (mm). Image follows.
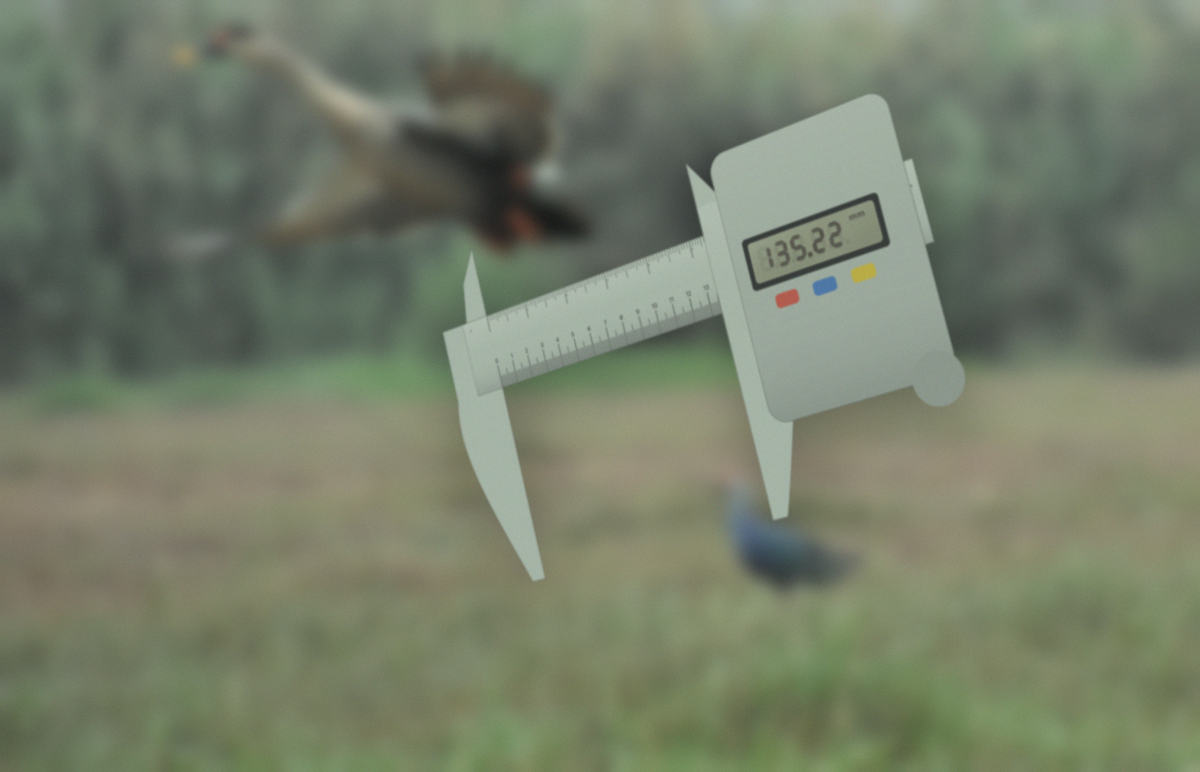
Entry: 135.22mm
